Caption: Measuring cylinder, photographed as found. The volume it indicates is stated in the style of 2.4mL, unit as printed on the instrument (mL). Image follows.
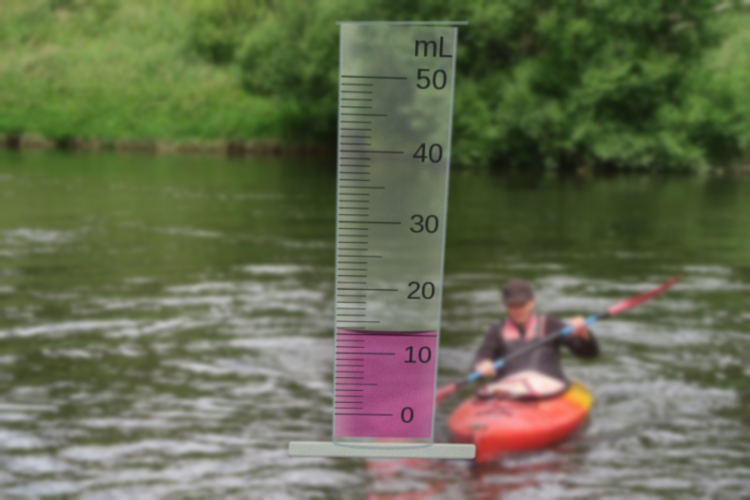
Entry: 13mL
